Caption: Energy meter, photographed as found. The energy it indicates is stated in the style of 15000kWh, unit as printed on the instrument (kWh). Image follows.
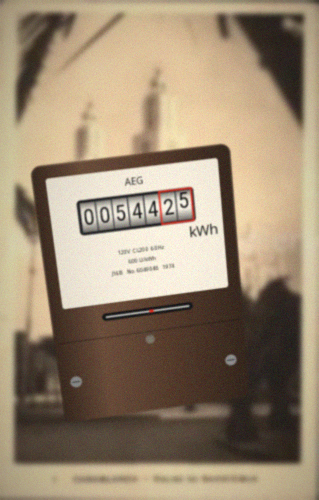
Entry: 544.25kWh
